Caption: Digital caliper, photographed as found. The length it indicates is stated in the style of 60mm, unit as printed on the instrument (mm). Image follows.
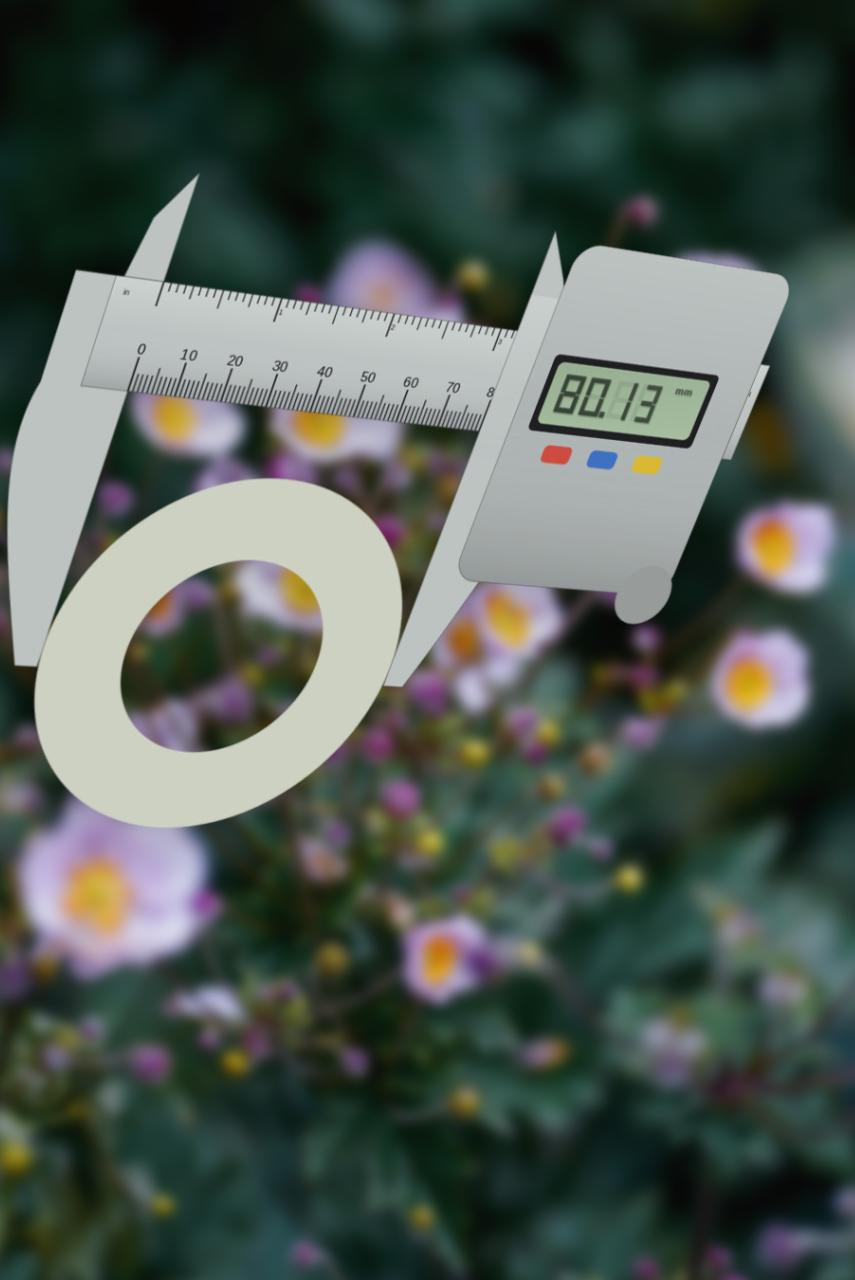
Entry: 80.13mm
